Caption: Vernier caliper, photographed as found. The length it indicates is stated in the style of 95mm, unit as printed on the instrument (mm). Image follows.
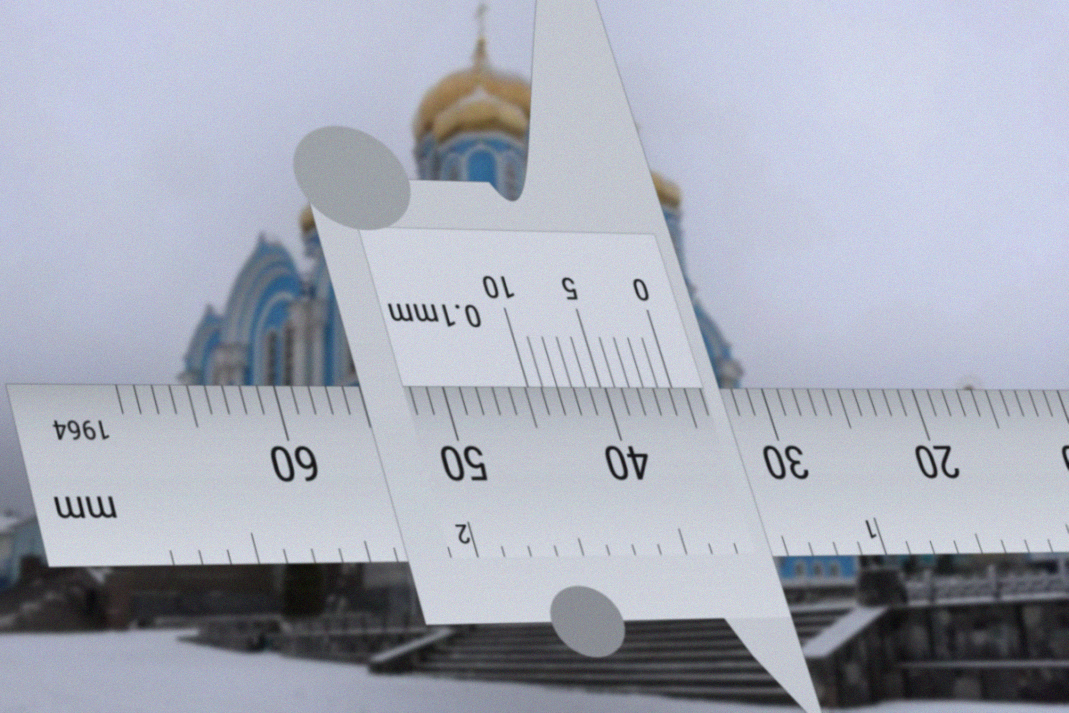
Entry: 35.8mm
